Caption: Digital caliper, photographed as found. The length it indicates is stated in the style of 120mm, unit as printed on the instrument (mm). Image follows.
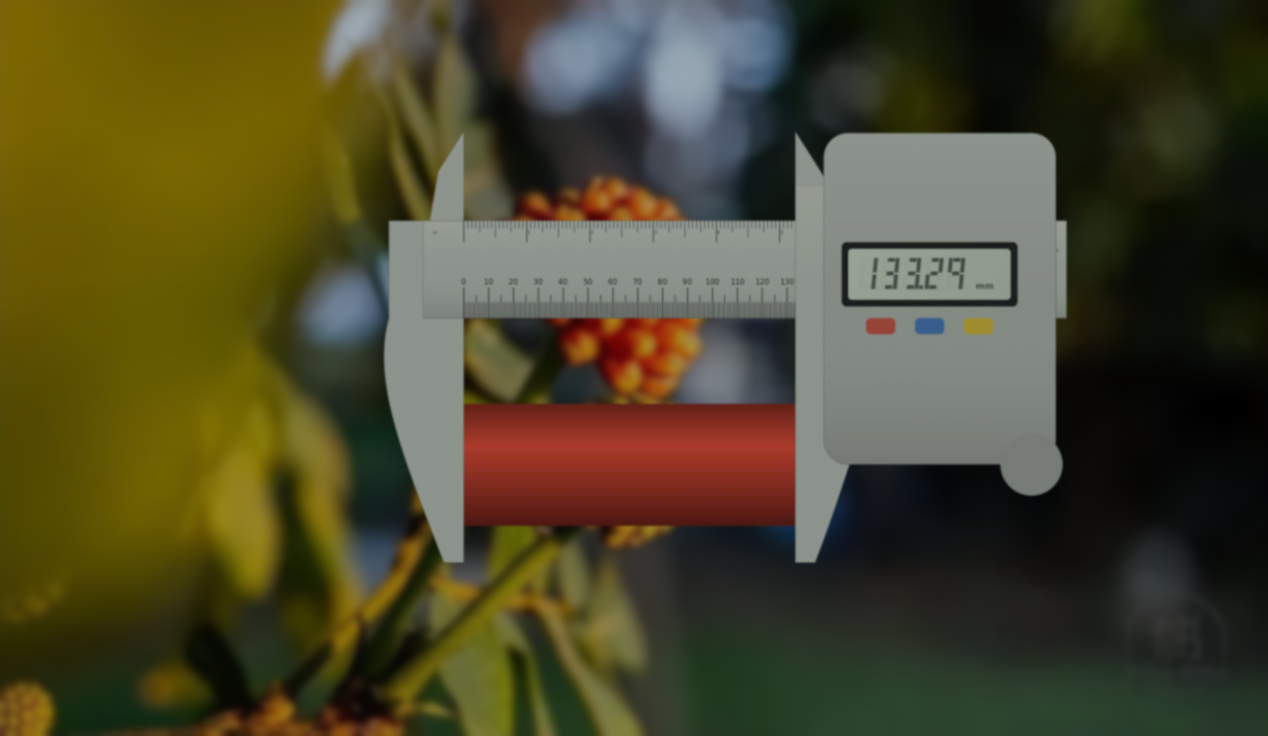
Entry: 133.29mm
